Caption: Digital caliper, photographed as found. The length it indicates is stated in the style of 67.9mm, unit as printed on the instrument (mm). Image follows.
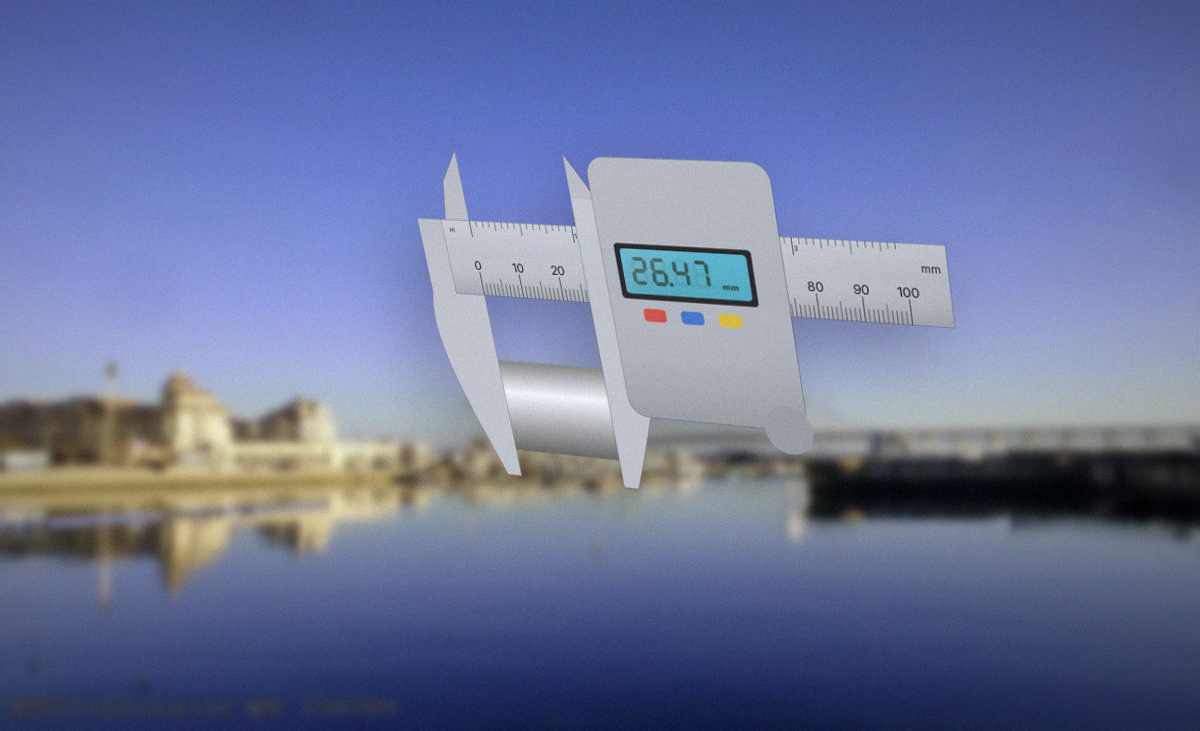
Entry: 26.47mm
